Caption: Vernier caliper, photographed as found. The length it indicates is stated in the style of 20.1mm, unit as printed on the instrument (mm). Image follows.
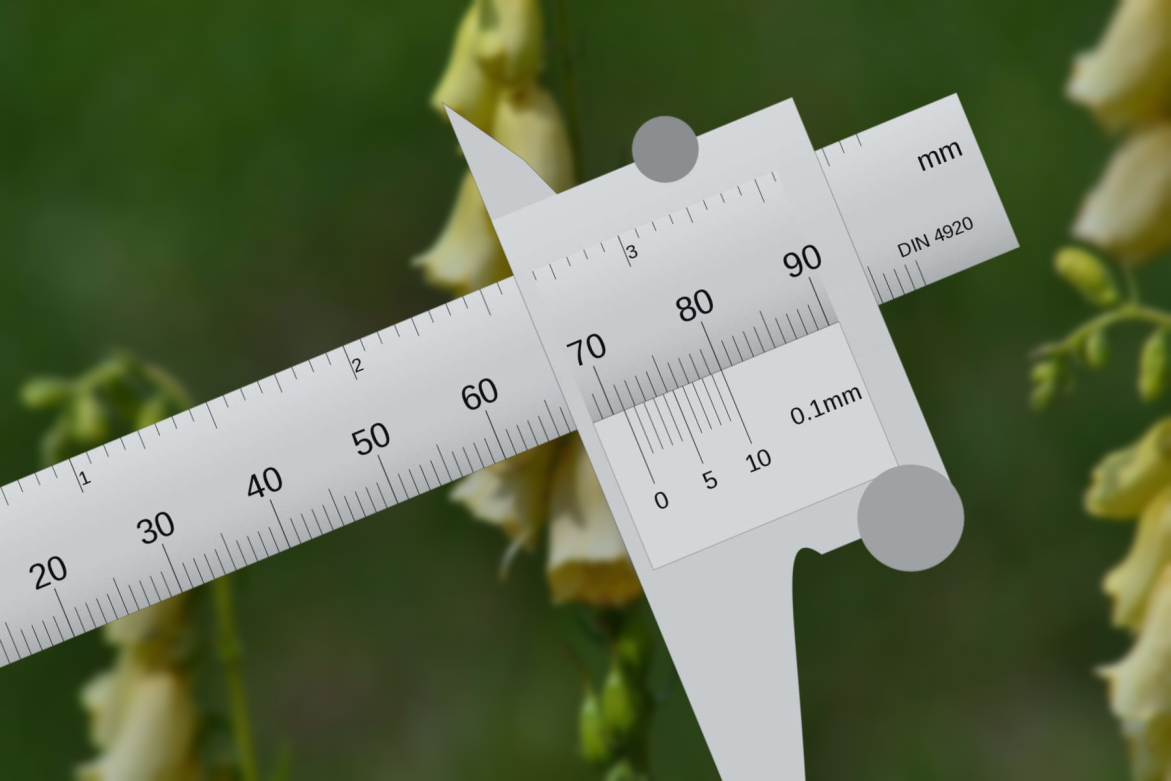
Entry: 71.0mm
